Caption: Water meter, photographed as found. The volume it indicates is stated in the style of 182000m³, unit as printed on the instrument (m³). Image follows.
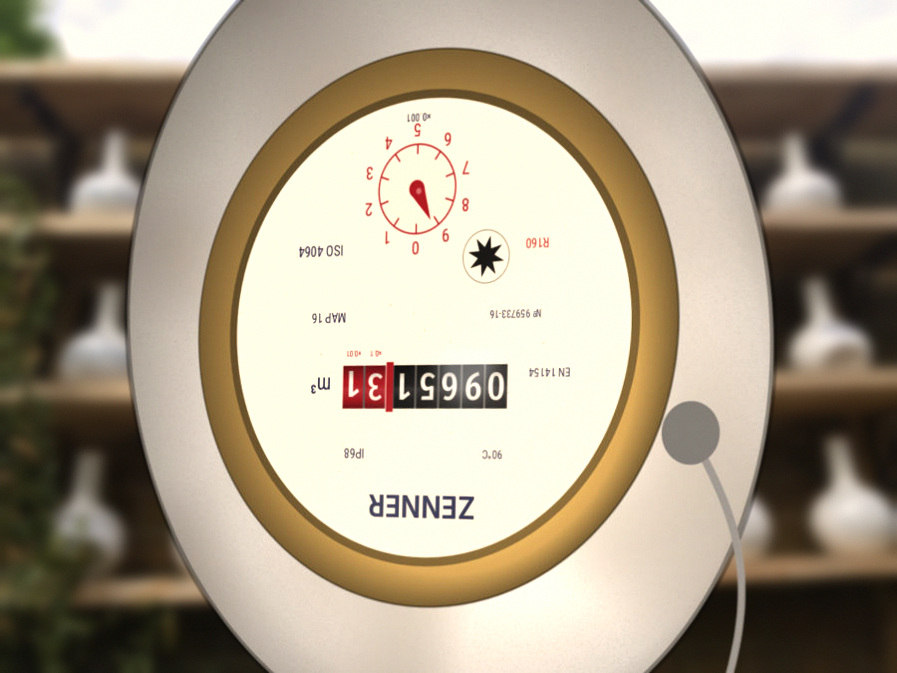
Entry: 9651.309m³
